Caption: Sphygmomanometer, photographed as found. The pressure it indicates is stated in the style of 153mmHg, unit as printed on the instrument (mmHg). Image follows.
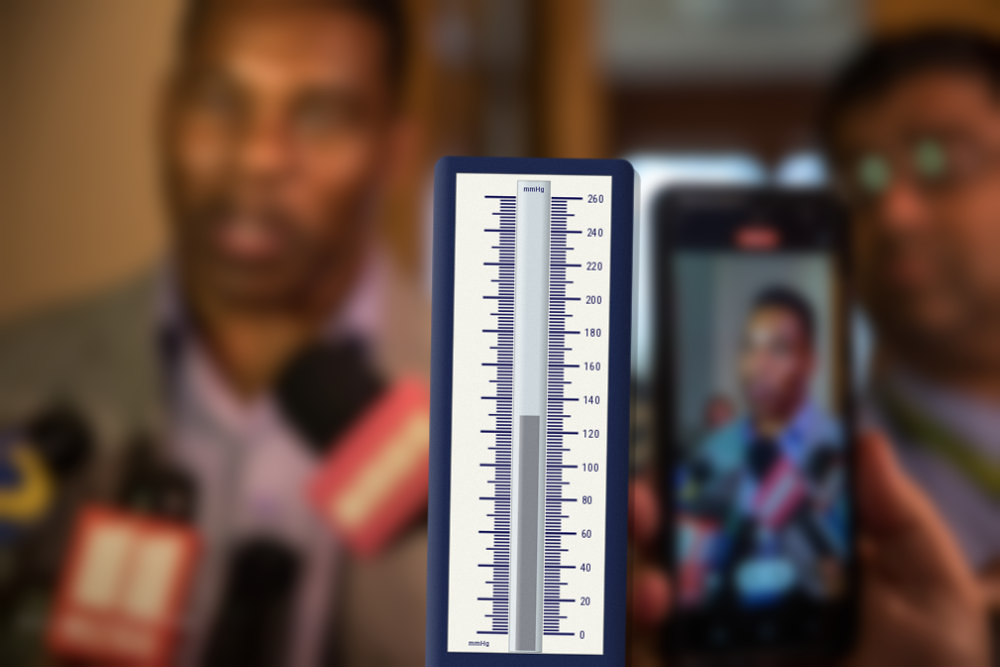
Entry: 130mmHg
